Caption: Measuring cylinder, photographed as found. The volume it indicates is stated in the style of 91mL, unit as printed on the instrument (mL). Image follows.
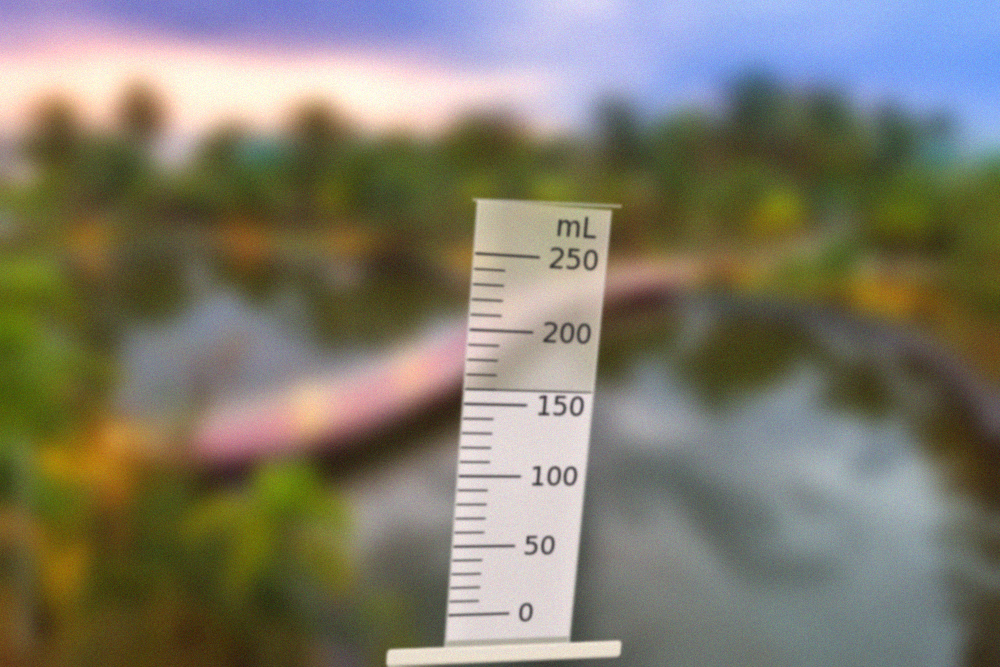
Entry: 160mL
